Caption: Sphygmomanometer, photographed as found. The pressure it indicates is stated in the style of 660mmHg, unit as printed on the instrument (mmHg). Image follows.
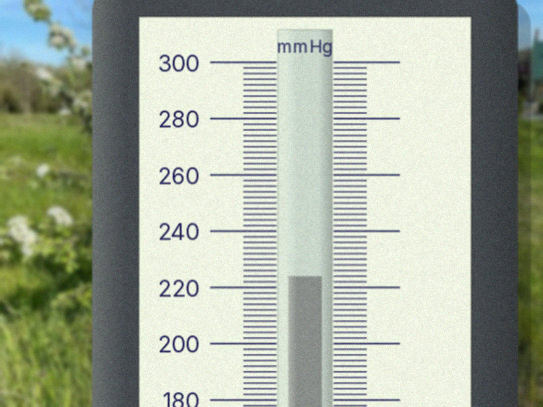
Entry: 224mmHg
